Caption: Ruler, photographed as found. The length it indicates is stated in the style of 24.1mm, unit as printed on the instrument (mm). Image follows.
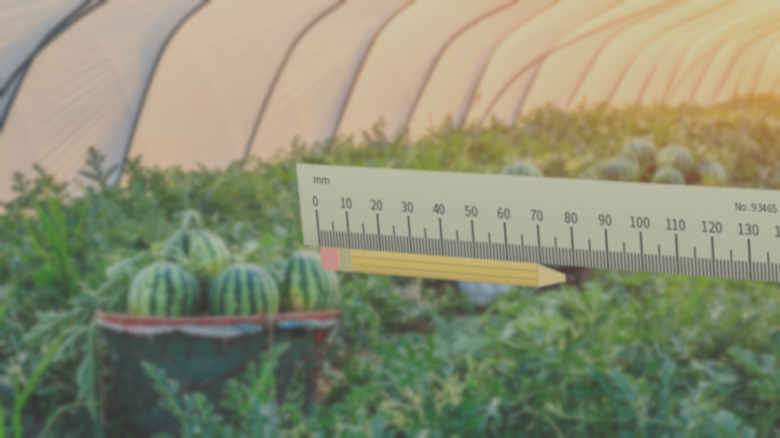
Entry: 80mm
